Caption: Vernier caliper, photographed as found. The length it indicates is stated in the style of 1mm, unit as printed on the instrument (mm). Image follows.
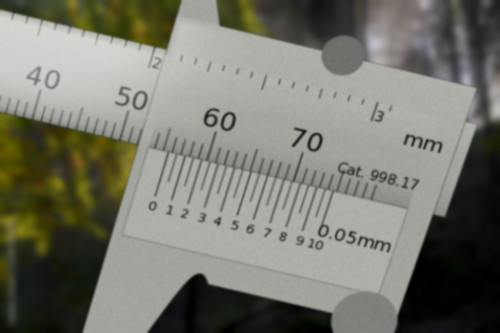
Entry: 55.6mm
